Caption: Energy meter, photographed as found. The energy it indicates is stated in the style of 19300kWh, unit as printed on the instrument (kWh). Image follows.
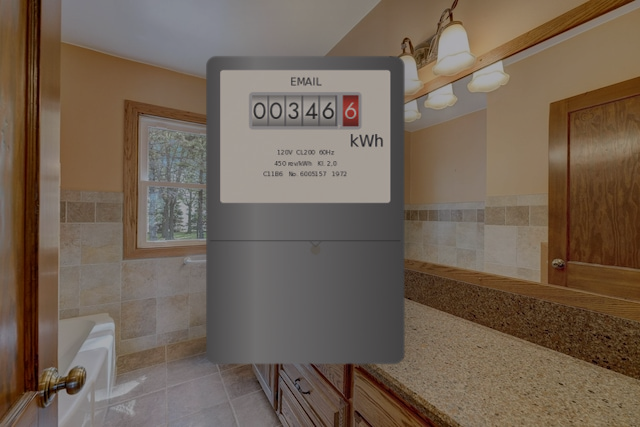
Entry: 346.6kWh
